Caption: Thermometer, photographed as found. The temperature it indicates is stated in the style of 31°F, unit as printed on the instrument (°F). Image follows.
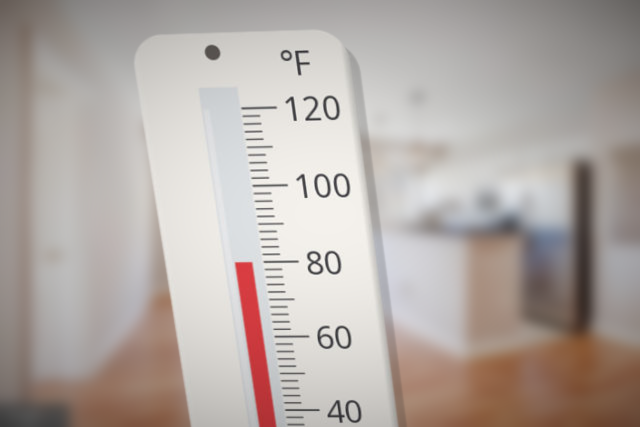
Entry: 80°F
